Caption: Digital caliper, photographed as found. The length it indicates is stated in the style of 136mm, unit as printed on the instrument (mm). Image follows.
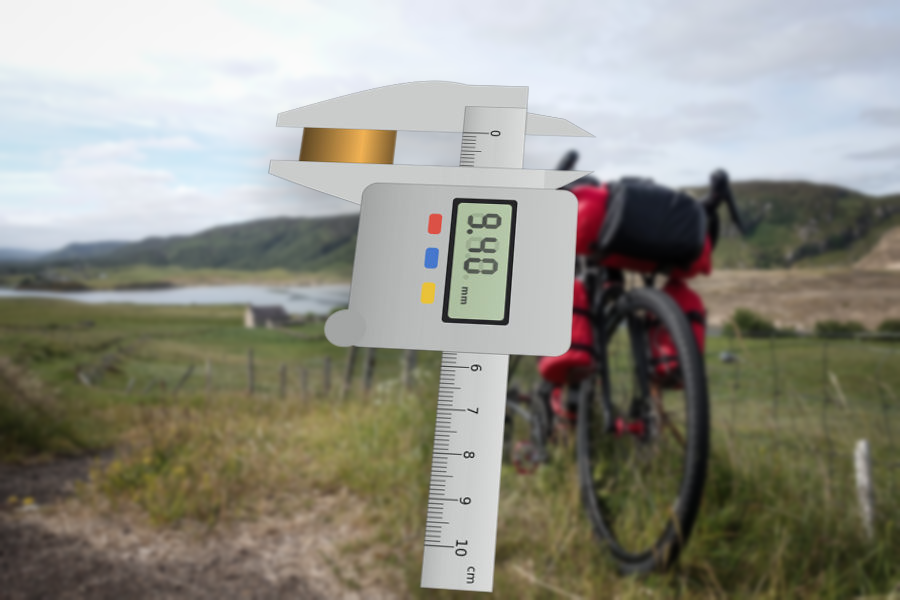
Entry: 9.40mm
